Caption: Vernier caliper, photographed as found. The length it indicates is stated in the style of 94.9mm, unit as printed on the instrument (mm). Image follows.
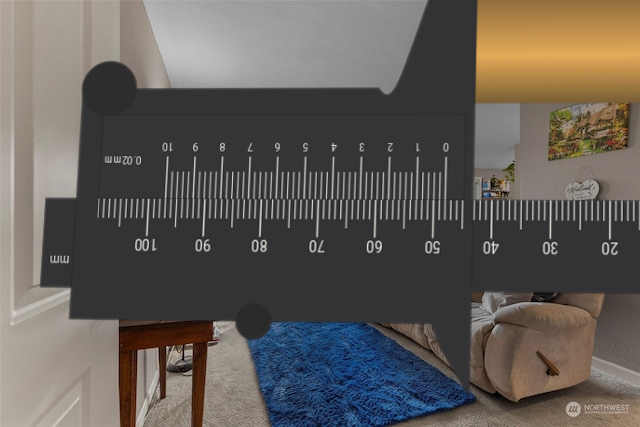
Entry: 48.0mm
